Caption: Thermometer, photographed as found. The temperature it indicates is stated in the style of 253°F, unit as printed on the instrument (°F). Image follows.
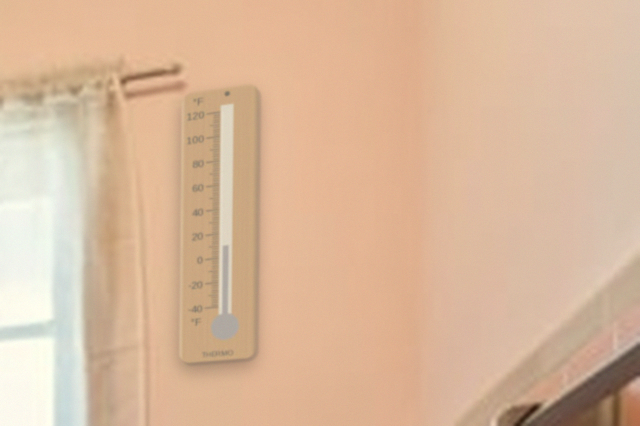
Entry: 10°F
